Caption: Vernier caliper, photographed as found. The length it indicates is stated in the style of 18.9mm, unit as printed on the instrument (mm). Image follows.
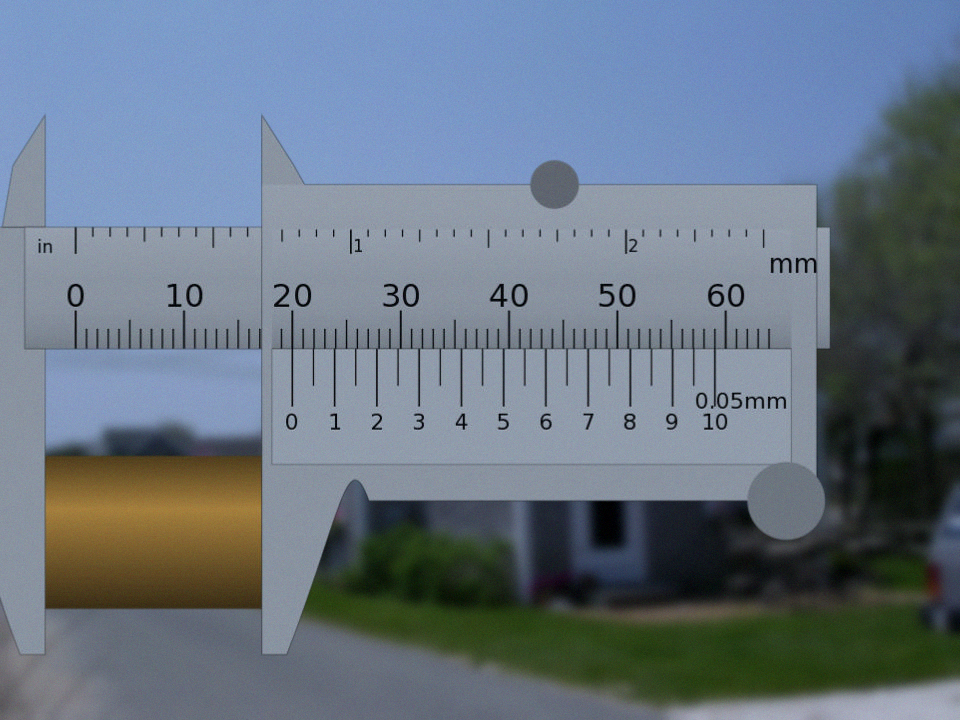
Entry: 20.0mm
